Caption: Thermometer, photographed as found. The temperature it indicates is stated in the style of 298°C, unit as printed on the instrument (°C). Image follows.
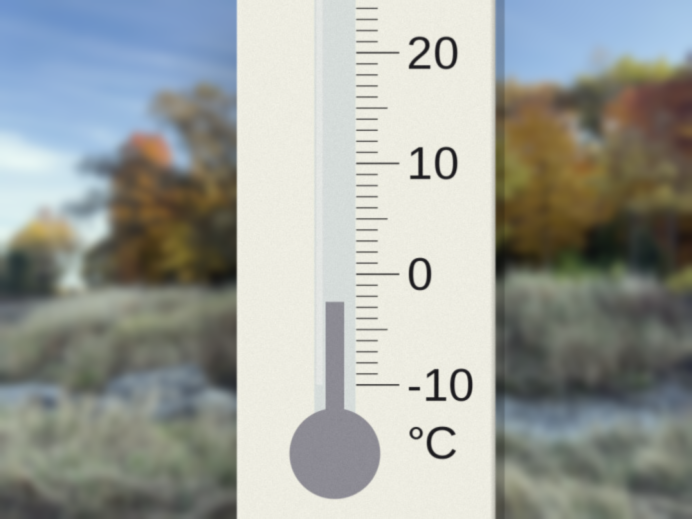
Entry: -2.5°C
